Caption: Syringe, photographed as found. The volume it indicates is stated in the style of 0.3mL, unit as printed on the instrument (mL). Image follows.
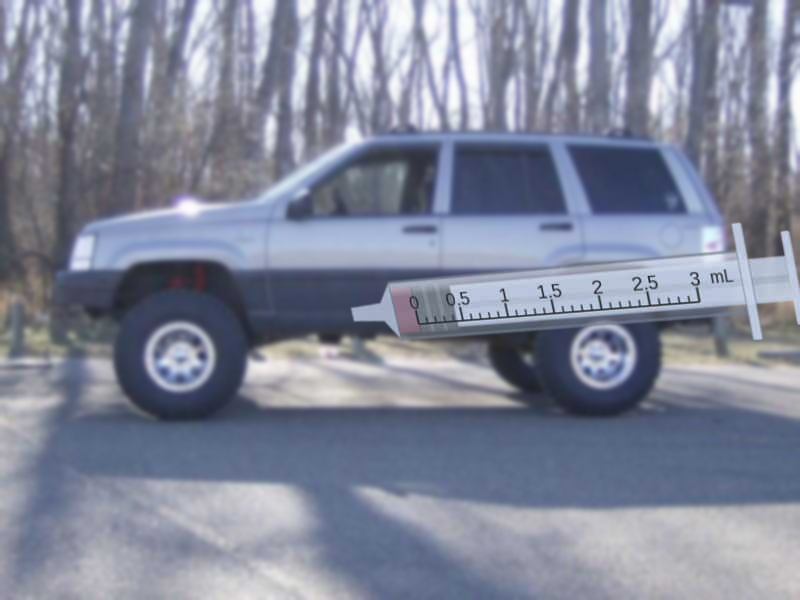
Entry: 0mL
